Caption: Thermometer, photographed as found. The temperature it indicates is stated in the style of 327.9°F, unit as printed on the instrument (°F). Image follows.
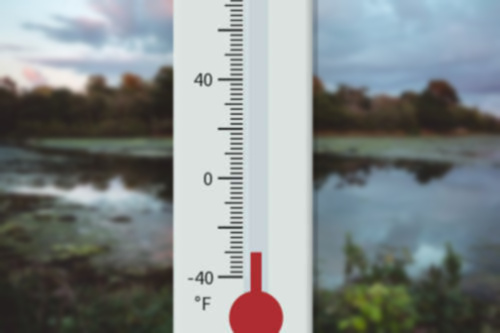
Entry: -30°F
